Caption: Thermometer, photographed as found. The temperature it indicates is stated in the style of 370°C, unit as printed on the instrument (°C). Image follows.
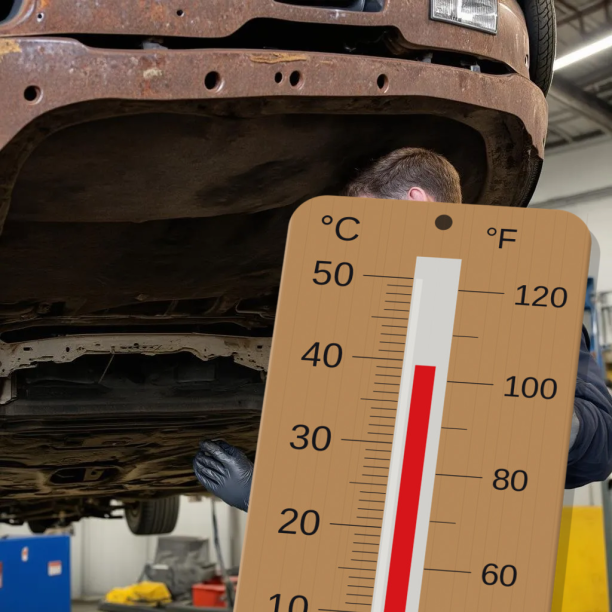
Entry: 39.5°C
